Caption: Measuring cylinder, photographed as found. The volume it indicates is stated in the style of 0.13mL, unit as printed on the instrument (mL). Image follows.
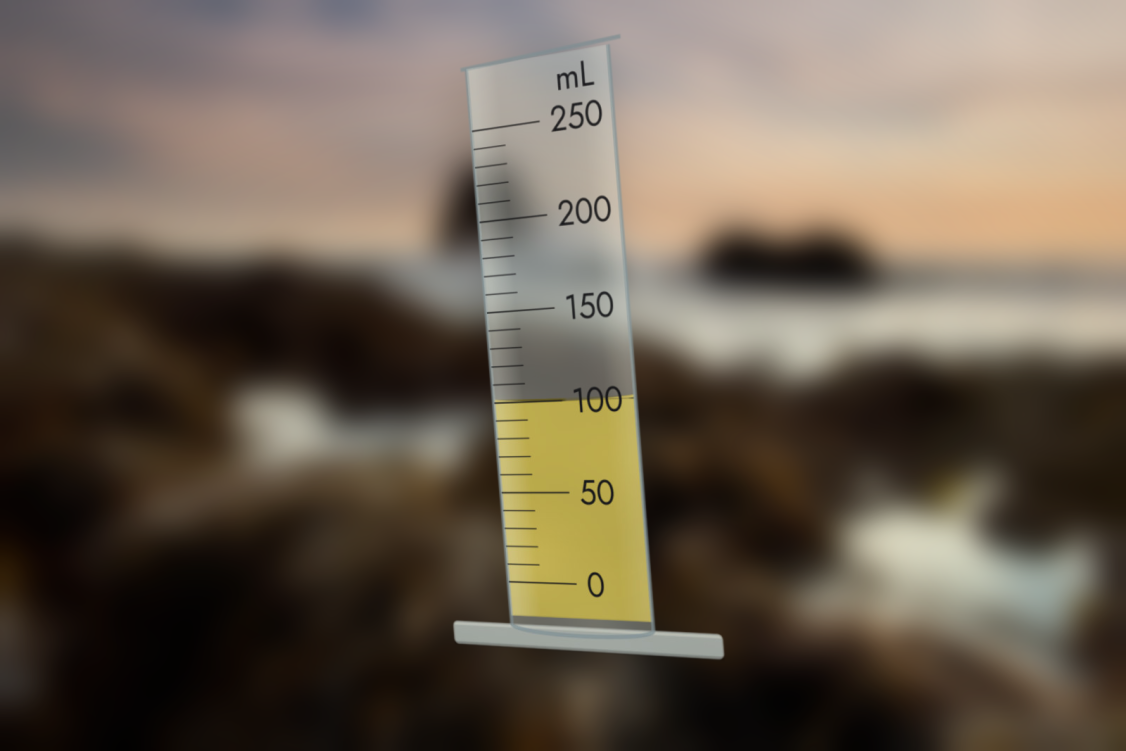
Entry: 100mL
